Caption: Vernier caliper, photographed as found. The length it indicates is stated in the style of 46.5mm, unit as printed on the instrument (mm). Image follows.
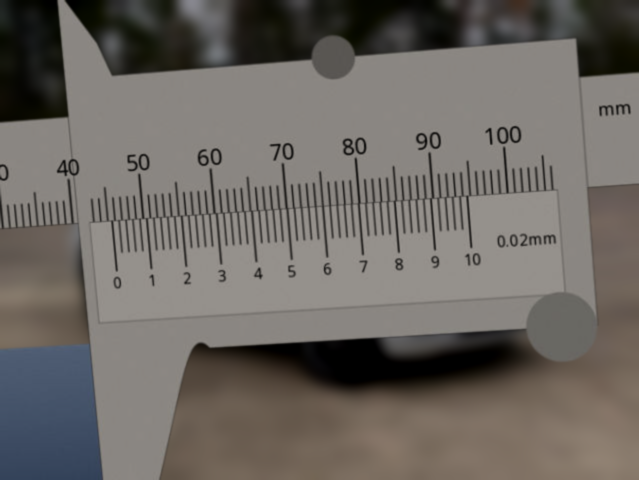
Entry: 45.6mm
